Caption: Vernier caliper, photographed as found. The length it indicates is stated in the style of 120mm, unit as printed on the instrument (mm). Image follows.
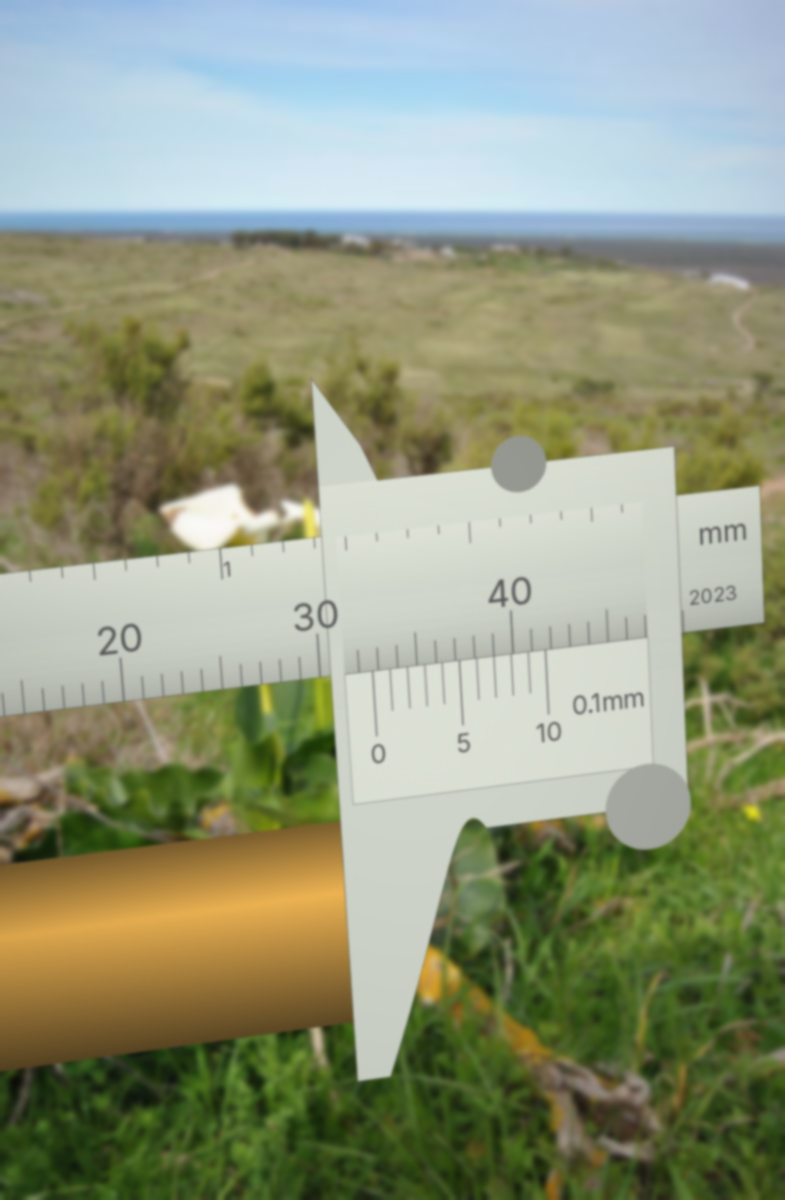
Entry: 32.7mm
